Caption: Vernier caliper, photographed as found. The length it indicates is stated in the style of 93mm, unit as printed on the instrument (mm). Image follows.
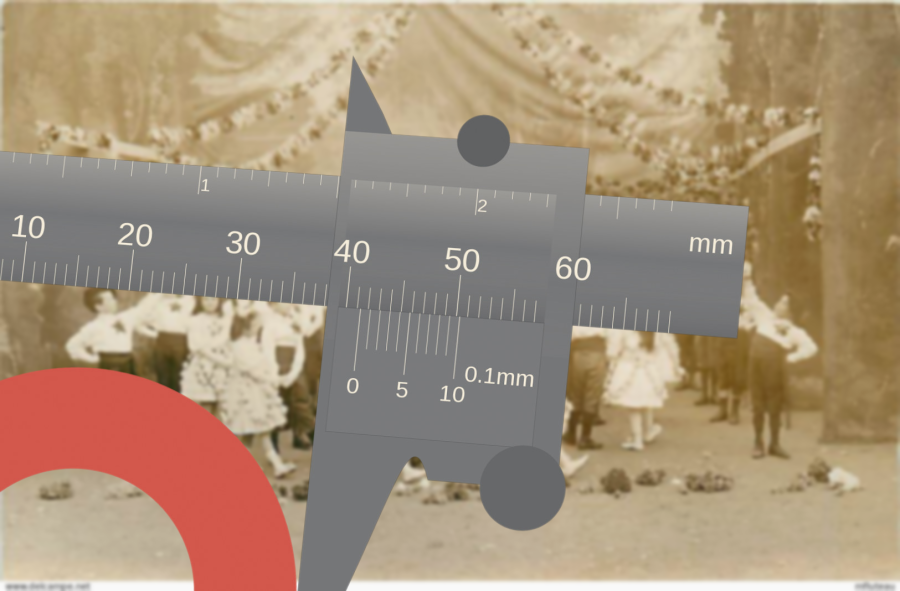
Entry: 41.3mm
